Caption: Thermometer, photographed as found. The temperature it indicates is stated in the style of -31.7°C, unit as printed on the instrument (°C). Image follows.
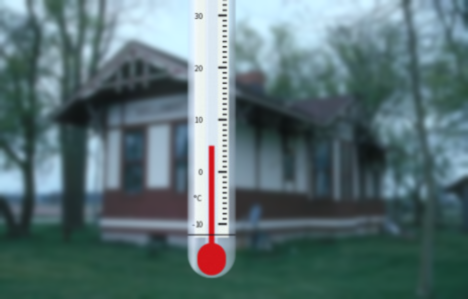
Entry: 5°C
